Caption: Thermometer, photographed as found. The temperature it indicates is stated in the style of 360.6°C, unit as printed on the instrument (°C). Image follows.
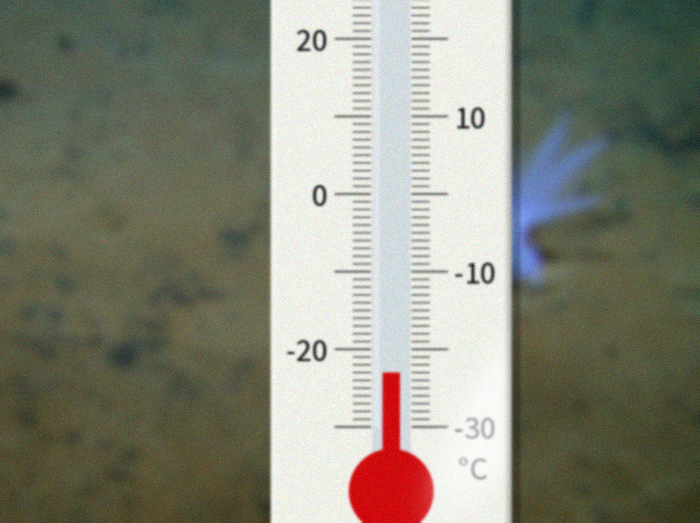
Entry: -23°C
